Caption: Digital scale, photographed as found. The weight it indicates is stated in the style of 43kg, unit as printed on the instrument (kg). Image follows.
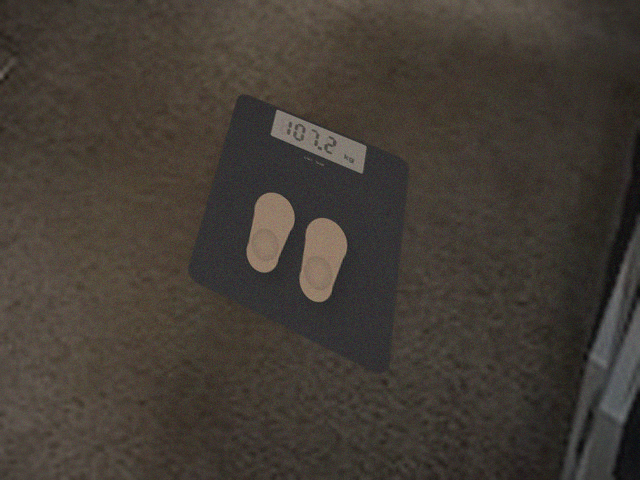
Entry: 107.2kg
